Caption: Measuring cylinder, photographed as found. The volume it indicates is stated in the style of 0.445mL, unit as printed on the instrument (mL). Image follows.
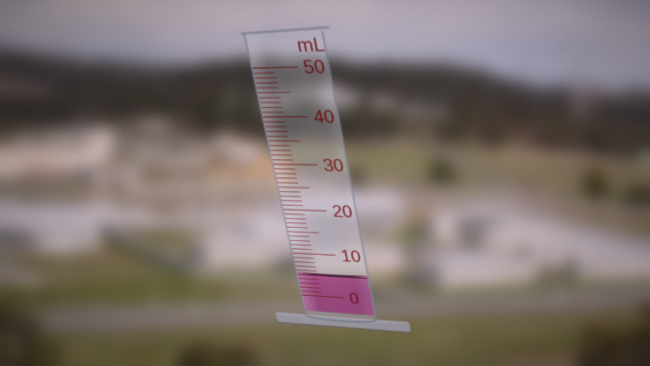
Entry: 5mL
